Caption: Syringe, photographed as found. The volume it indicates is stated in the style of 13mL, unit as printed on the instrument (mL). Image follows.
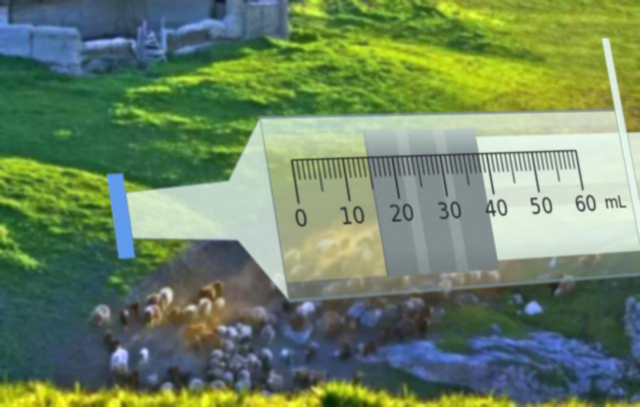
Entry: 15mL
